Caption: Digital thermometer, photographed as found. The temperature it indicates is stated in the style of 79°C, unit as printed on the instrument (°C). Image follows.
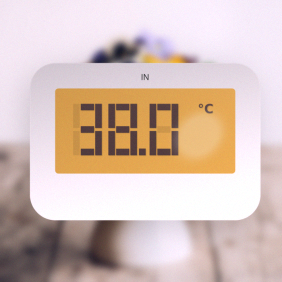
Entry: 38.0°C
